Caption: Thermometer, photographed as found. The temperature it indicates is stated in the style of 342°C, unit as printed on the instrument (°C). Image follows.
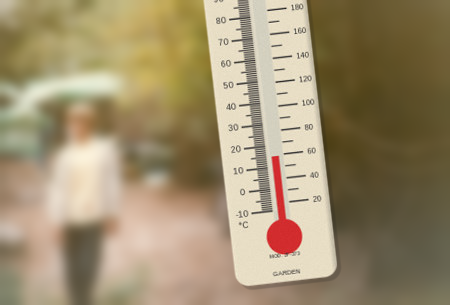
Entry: 15°C
